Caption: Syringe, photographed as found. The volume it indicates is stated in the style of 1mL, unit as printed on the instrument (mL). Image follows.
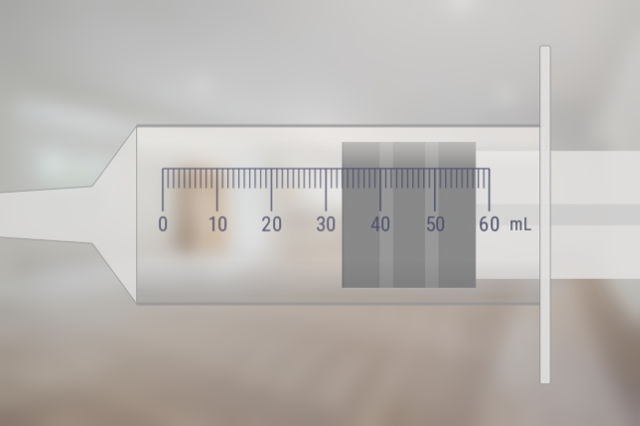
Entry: 33mL
